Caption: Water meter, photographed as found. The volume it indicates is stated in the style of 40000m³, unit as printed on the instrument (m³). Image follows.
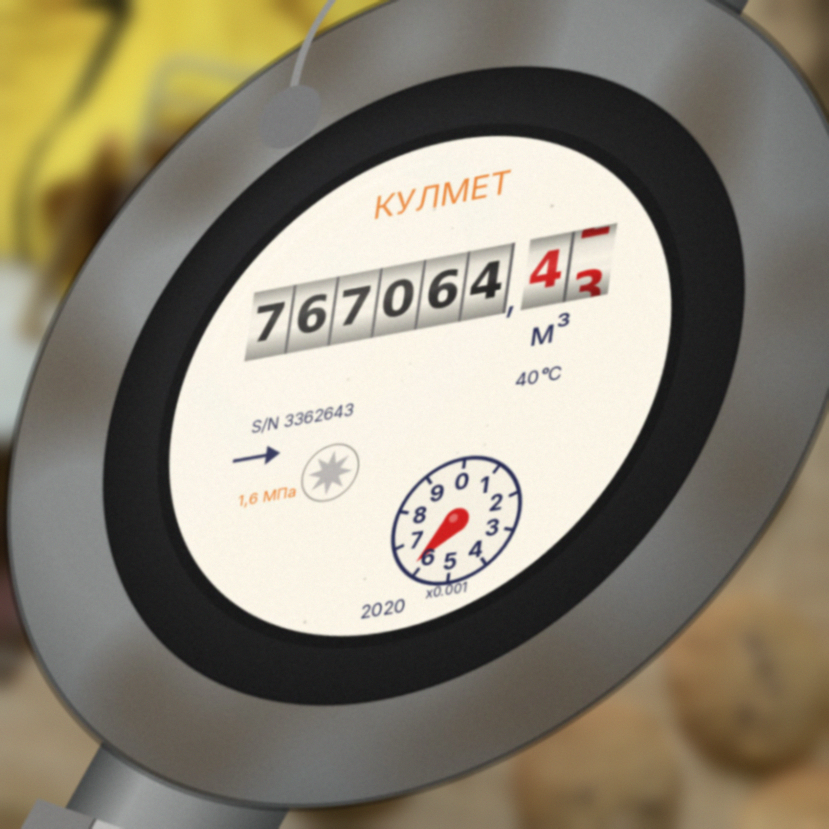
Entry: 767064.426m³
